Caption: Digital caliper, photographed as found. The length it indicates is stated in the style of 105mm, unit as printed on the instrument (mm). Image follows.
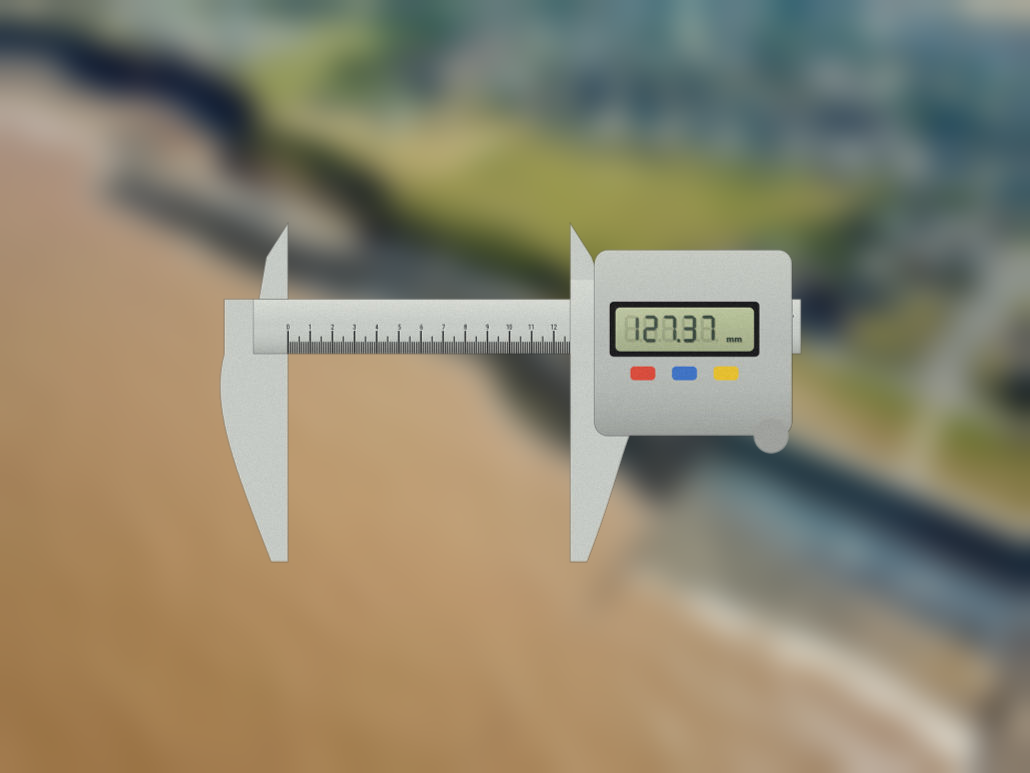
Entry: 127.37mm
